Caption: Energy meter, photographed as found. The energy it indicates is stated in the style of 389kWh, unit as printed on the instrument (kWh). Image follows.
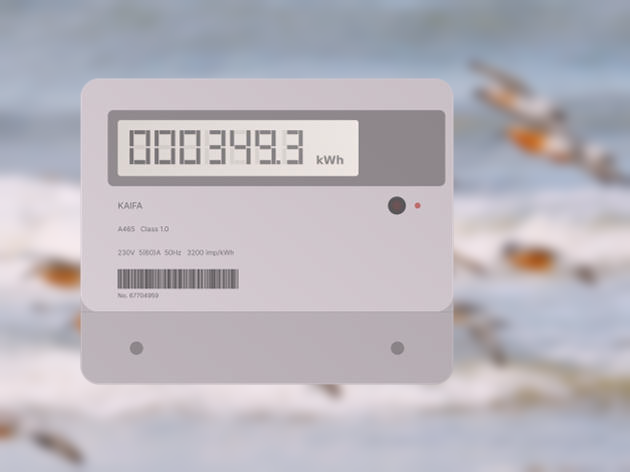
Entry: 349.3kWh
